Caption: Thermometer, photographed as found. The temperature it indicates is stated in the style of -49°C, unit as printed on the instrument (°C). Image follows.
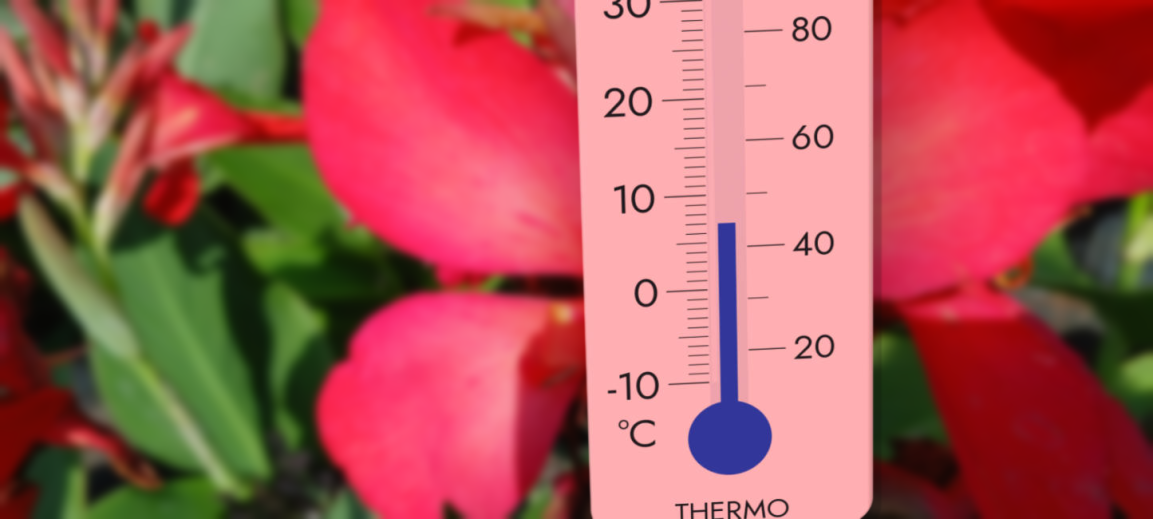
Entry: 7°C
